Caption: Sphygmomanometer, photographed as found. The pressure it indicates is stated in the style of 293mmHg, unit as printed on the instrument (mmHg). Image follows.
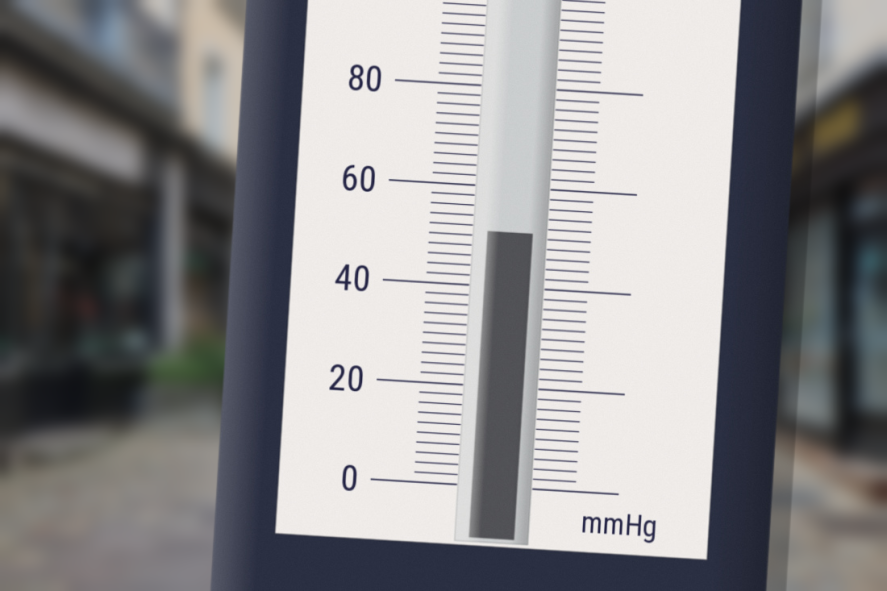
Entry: 51mmHg
